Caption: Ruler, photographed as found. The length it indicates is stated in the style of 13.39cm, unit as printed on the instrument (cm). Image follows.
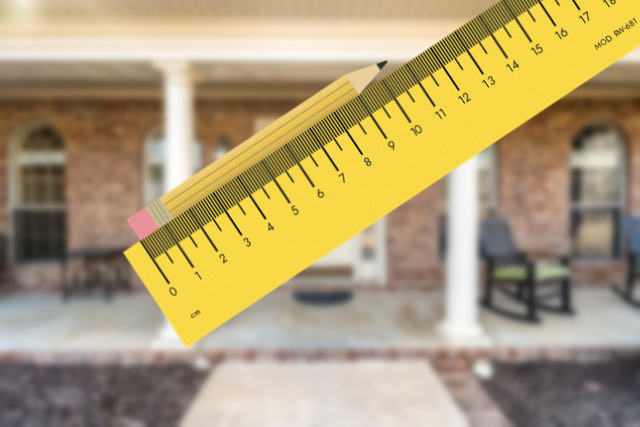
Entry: 10.5cm
